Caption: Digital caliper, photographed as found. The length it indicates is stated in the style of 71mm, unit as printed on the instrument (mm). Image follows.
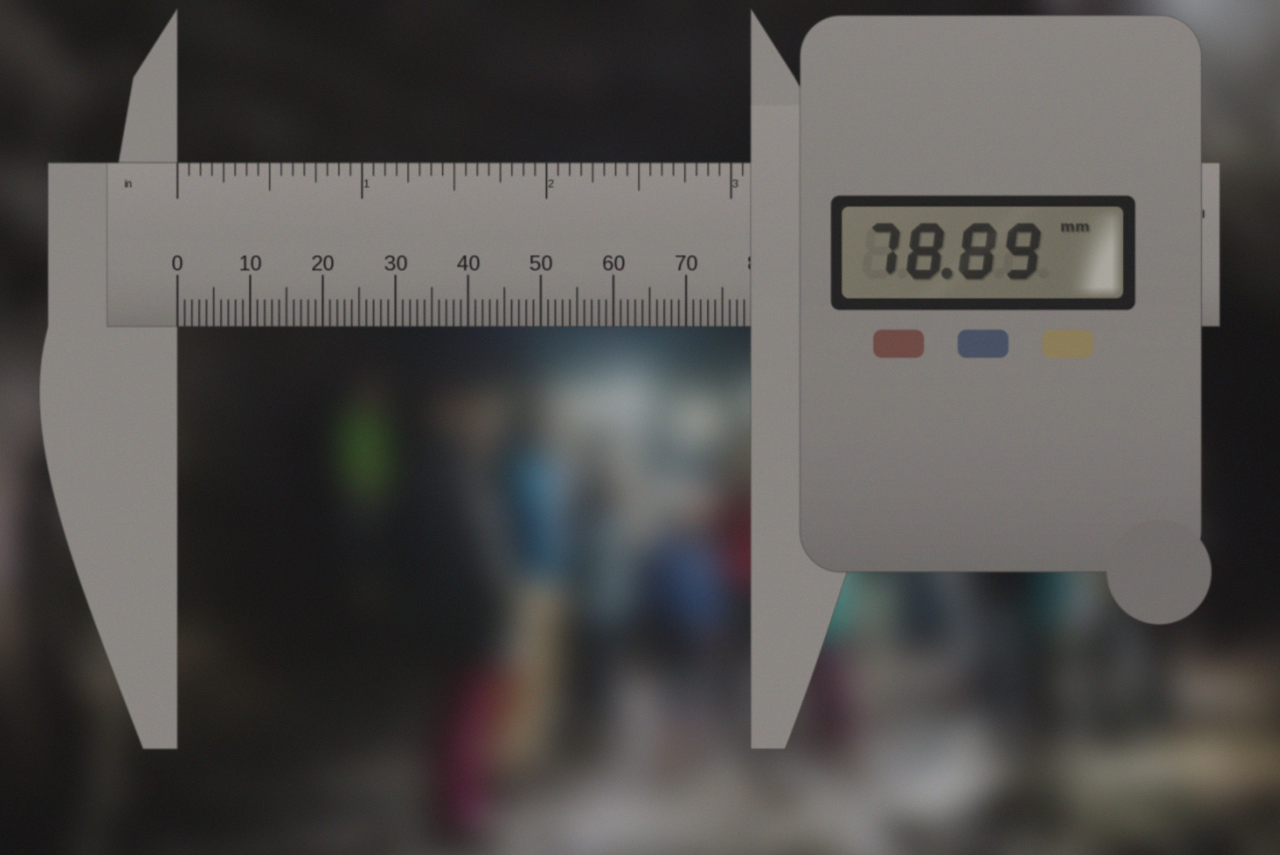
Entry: 78.89mm
